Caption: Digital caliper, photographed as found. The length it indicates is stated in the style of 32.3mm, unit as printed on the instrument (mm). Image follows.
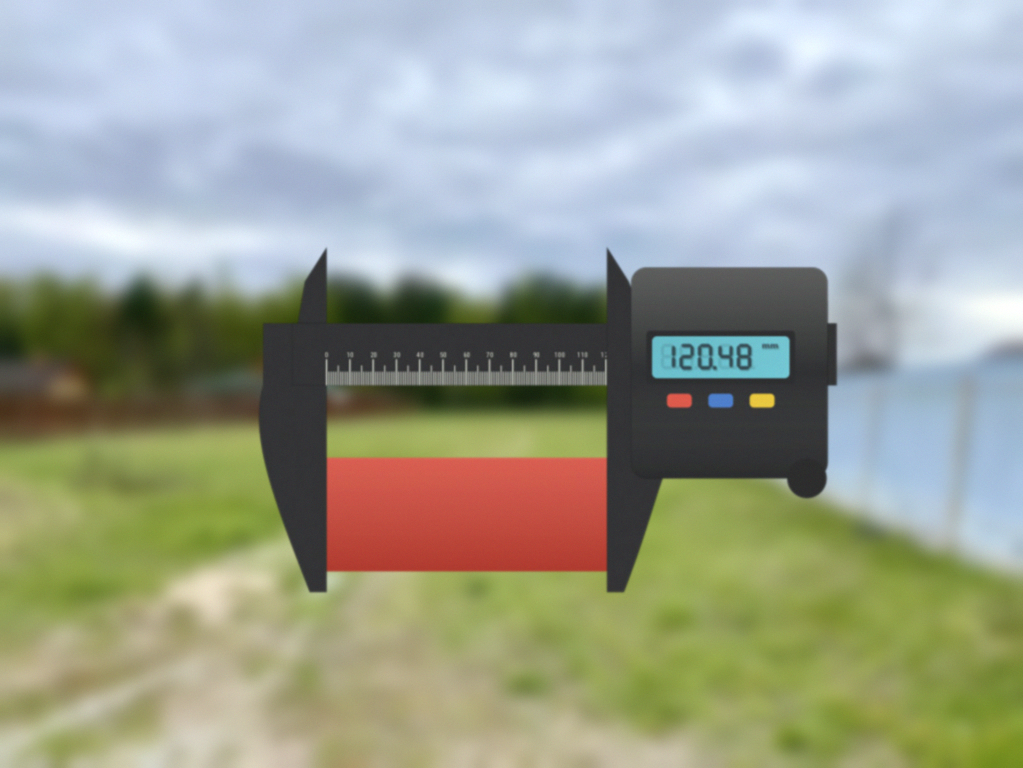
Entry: 120.48mm
